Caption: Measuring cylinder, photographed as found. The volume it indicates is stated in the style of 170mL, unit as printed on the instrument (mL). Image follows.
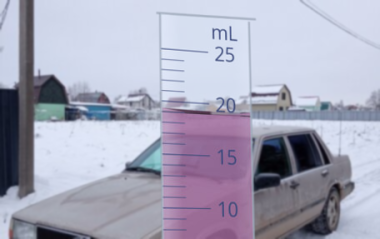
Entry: 19mL
